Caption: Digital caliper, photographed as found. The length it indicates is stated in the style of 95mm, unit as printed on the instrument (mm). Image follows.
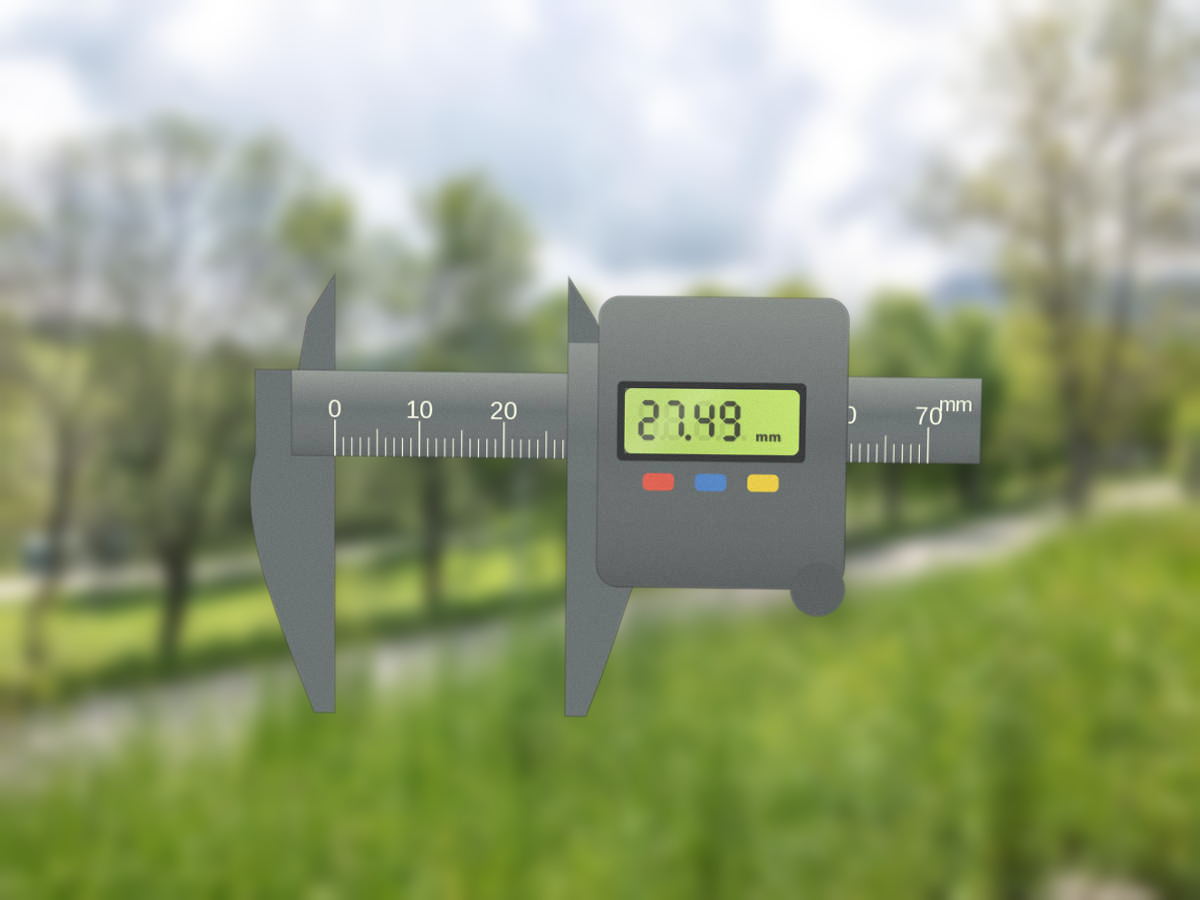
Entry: 27.49mm
